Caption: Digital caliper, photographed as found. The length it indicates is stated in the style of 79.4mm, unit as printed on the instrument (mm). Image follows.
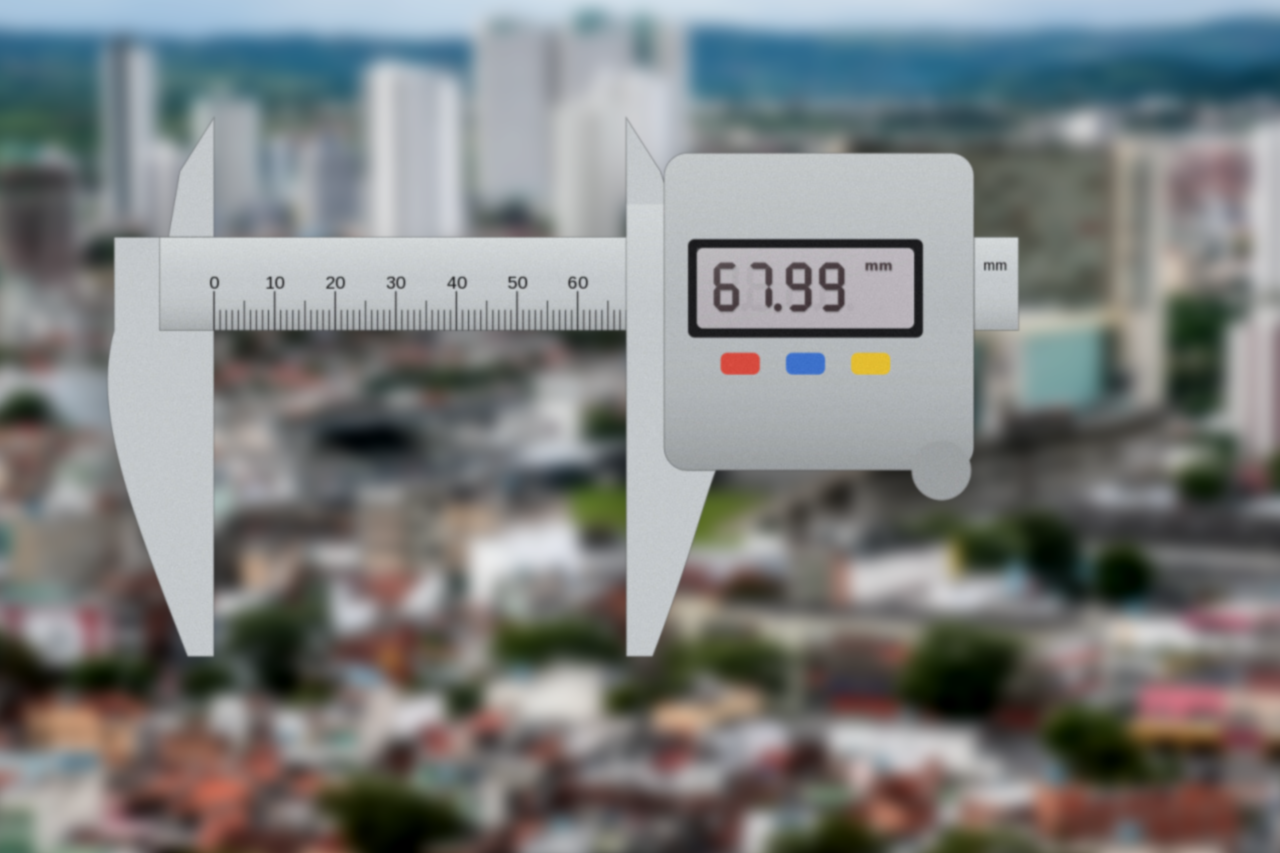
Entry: 67.99mm
